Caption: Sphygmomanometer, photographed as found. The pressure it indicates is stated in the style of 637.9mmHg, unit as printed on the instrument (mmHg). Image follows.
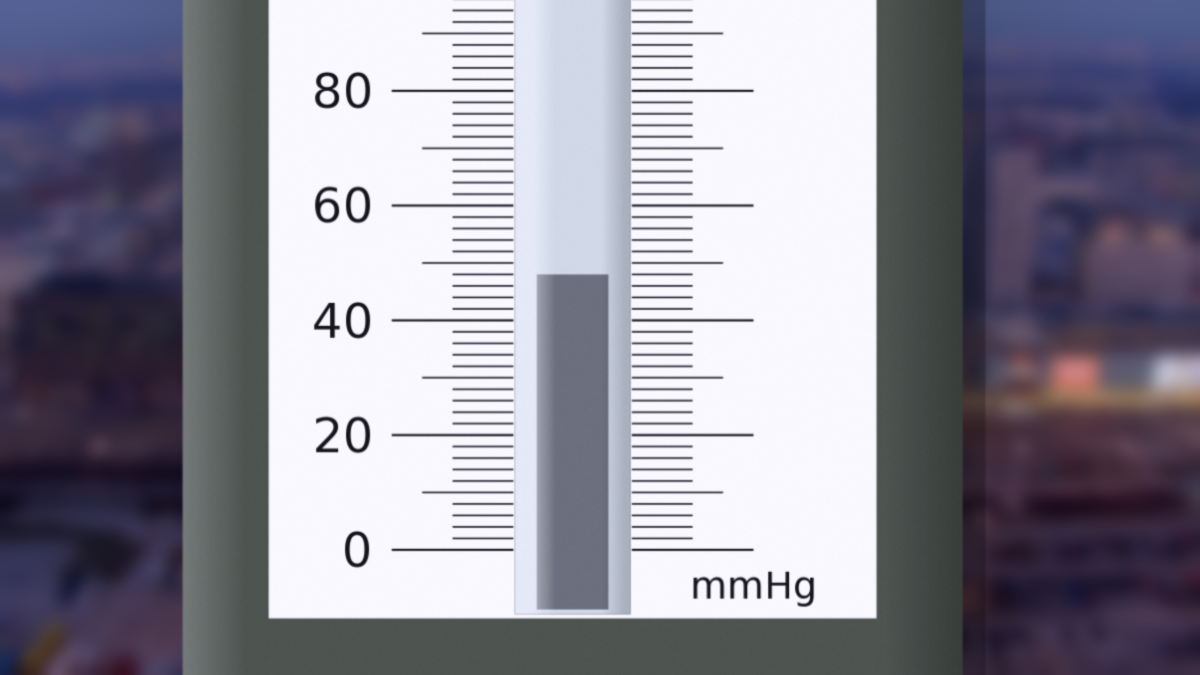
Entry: 48mmHg
